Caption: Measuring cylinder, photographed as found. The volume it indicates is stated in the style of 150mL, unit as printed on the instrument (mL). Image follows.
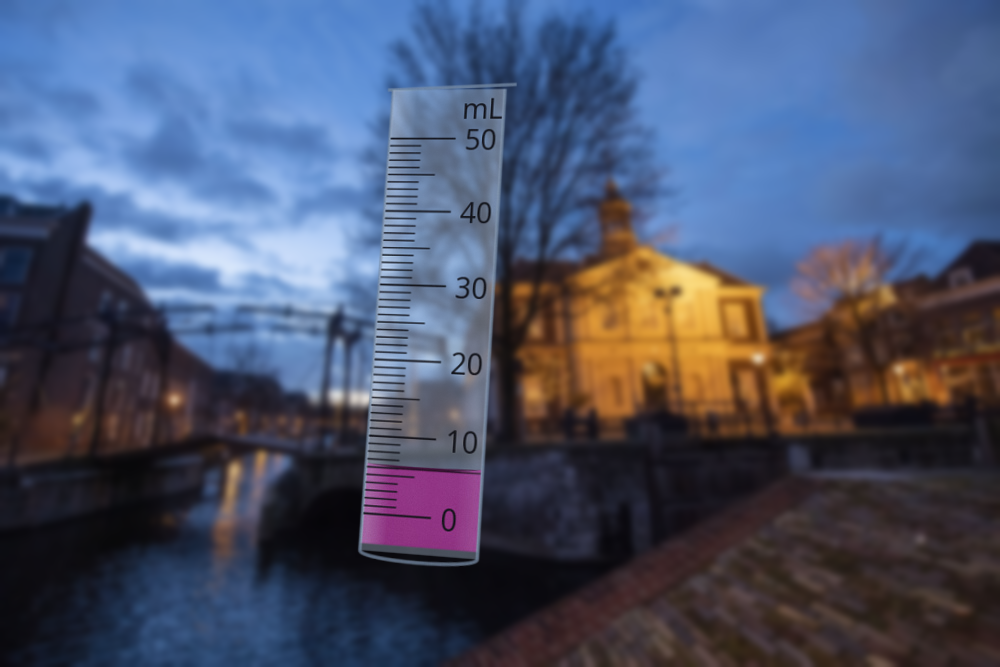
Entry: 6mL
